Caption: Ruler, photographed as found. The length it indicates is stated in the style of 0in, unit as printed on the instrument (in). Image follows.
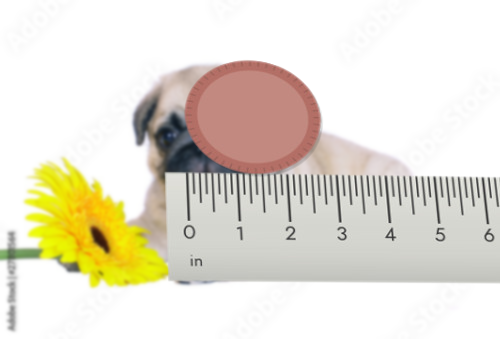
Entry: 2.75in
